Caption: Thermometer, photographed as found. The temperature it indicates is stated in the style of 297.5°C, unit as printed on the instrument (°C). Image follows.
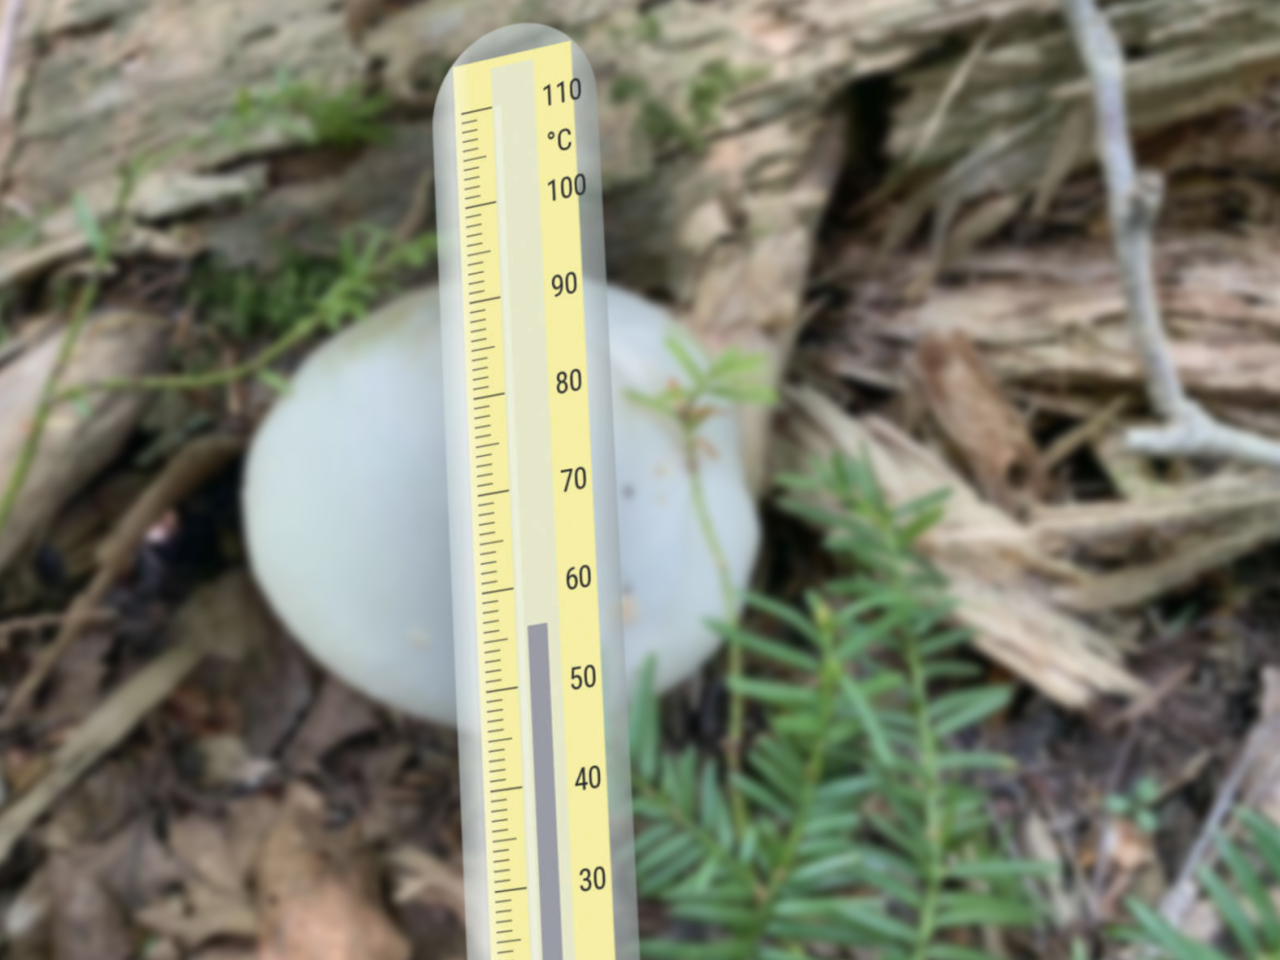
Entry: 56°C
